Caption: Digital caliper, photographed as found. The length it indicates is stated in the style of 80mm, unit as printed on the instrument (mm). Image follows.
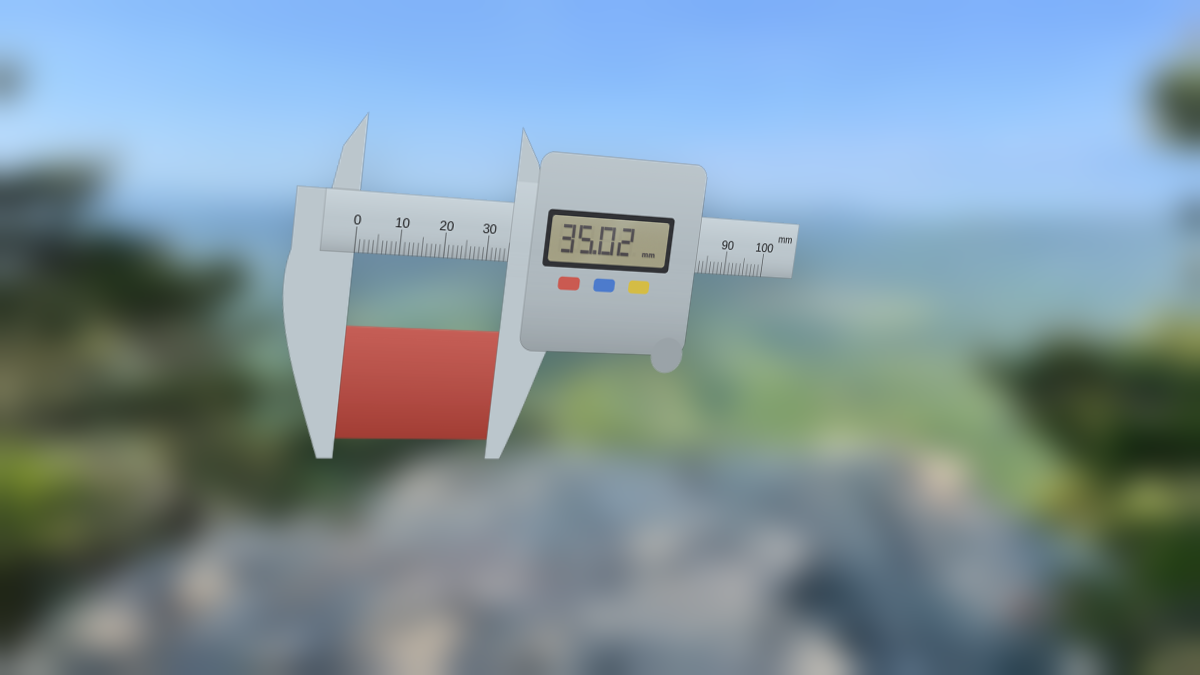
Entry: 35.02mm
